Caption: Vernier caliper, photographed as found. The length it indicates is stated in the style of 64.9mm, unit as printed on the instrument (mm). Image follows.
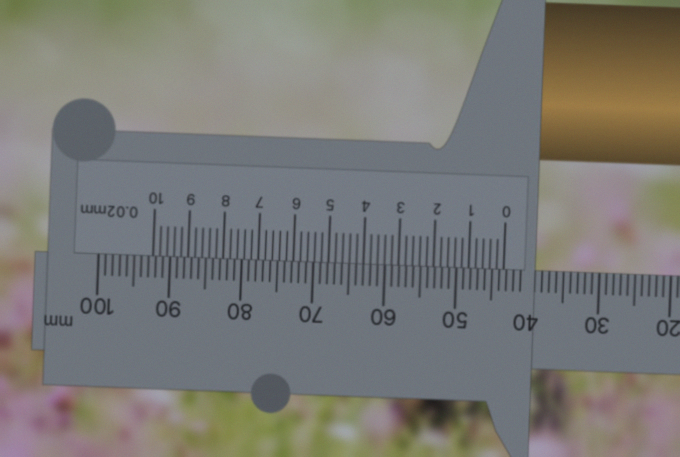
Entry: 43.4mm
